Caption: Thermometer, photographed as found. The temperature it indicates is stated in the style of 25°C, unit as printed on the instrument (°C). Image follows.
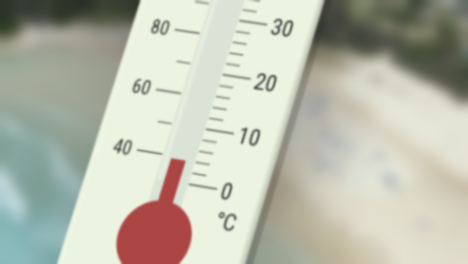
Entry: 4°C
